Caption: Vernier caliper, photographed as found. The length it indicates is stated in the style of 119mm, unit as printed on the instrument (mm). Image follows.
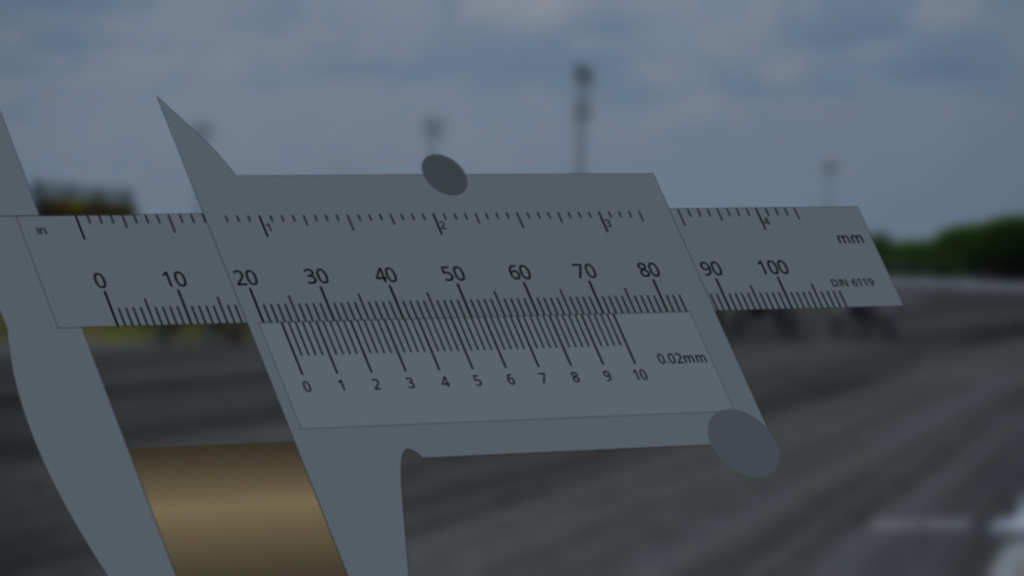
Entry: 22.5mm
